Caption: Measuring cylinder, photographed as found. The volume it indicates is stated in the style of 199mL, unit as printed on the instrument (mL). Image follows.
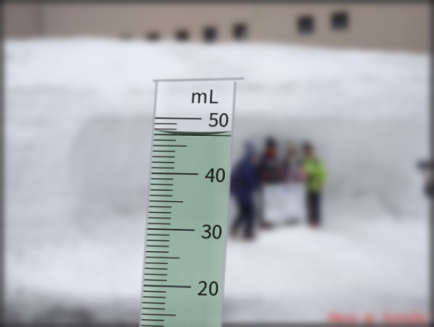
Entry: 47mL
